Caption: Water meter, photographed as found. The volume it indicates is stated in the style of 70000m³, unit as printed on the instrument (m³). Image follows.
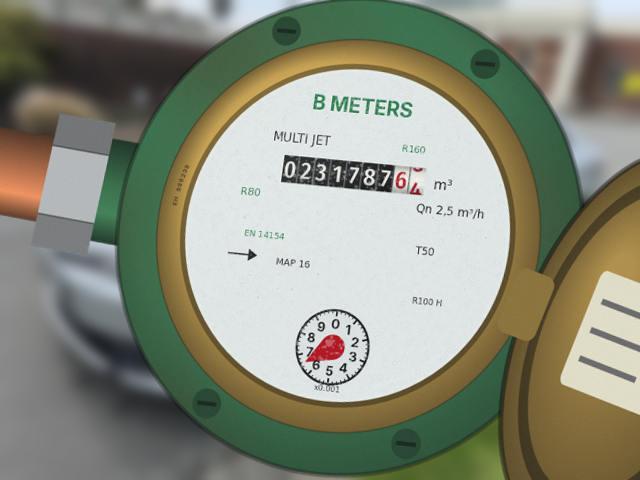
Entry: 231787.636m³
